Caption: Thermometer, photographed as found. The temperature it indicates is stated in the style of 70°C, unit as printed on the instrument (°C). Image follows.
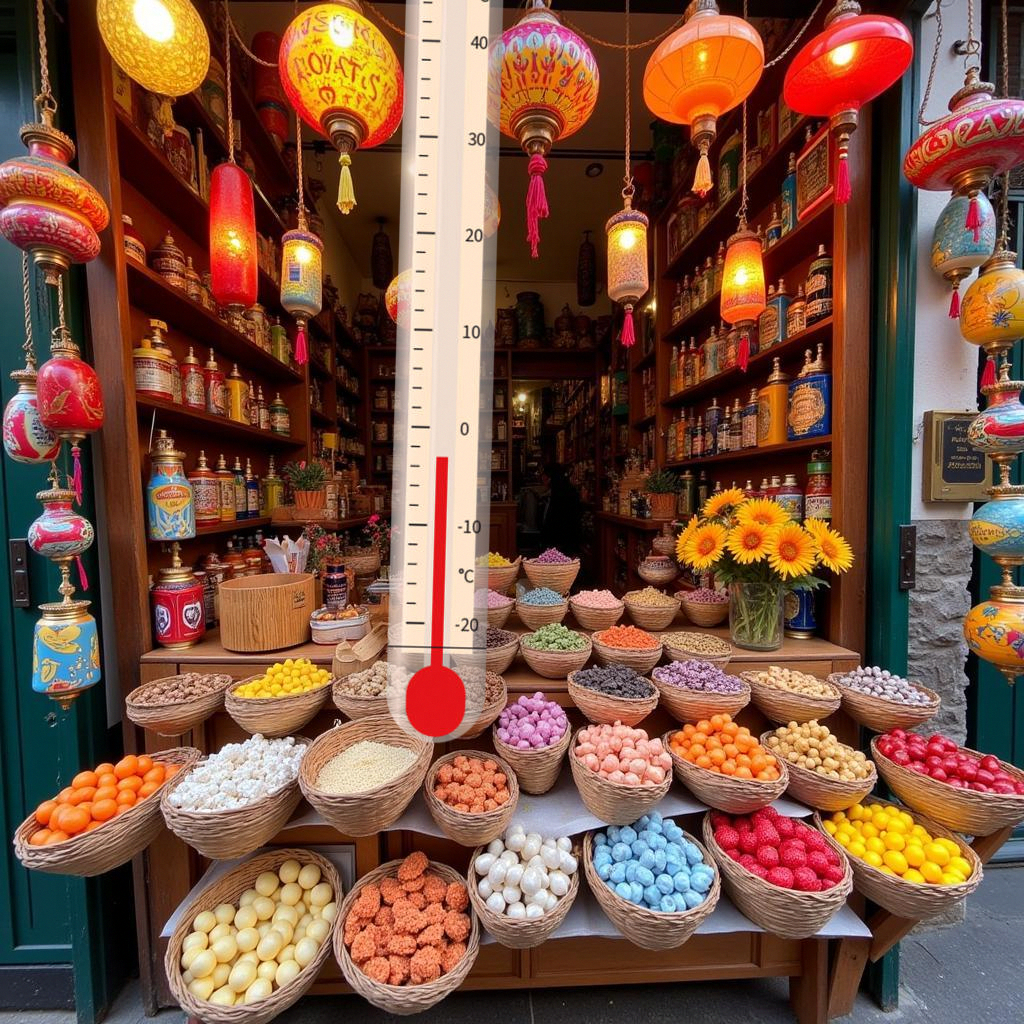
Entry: -3°C
